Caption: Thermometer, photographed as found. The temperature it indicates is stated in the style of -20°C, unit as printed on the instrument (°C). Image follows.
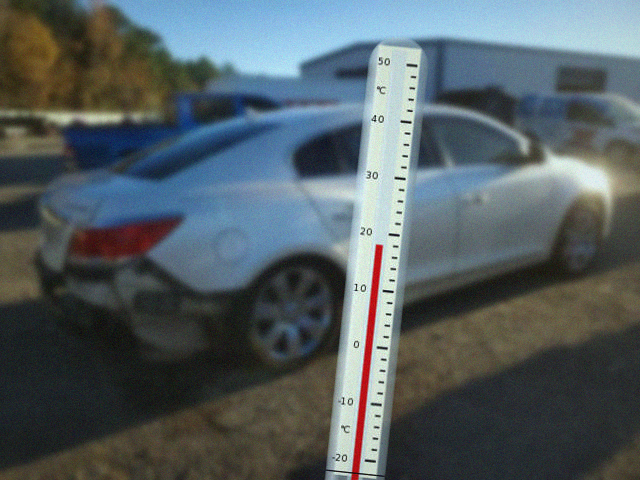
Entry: 18°C
